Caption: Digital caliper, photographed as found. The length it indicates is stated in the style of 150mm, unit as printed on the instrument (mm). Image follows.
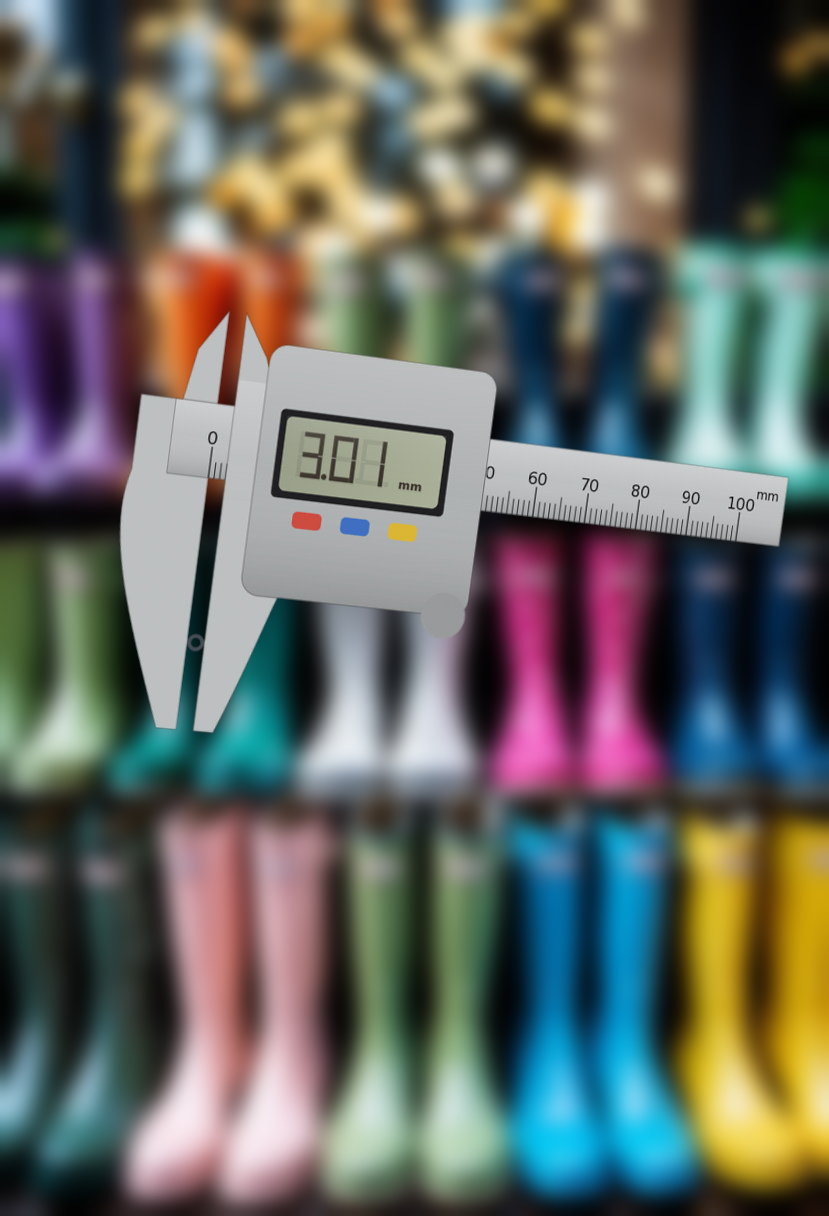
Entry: 3.01mm
